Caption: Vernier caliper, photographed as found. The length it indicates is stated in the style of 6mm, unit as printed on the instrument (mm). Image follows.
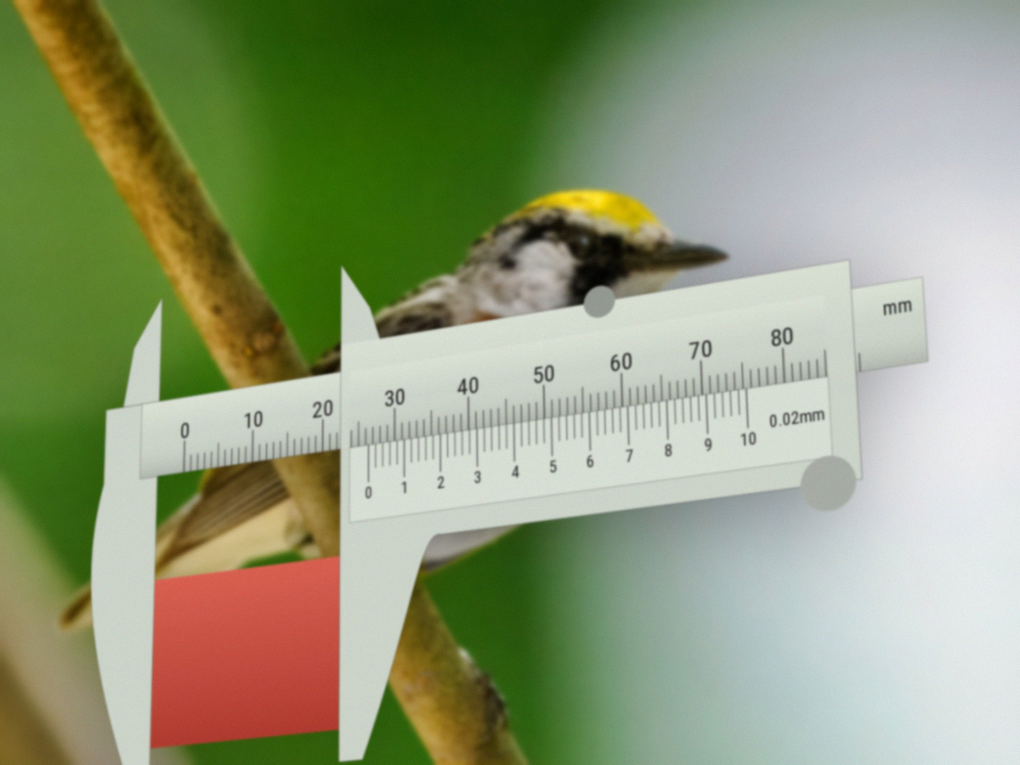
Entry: 26.4mm
